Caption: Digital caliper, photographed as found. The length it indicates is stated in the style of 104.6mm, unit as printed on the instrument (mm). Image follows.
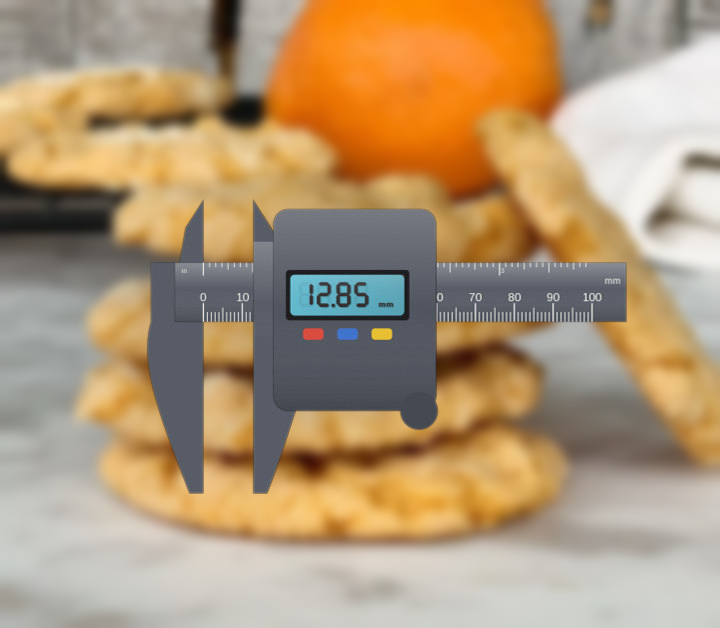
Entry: 12.85mm
